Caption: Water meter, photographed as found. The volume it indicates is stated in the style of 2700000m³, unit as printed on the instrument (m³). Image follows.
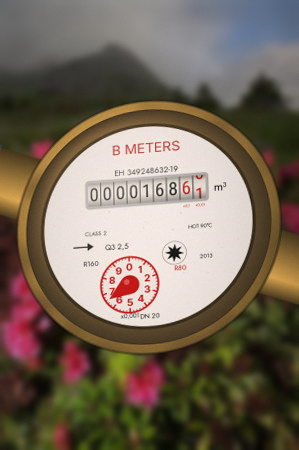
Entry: 168.606m³
